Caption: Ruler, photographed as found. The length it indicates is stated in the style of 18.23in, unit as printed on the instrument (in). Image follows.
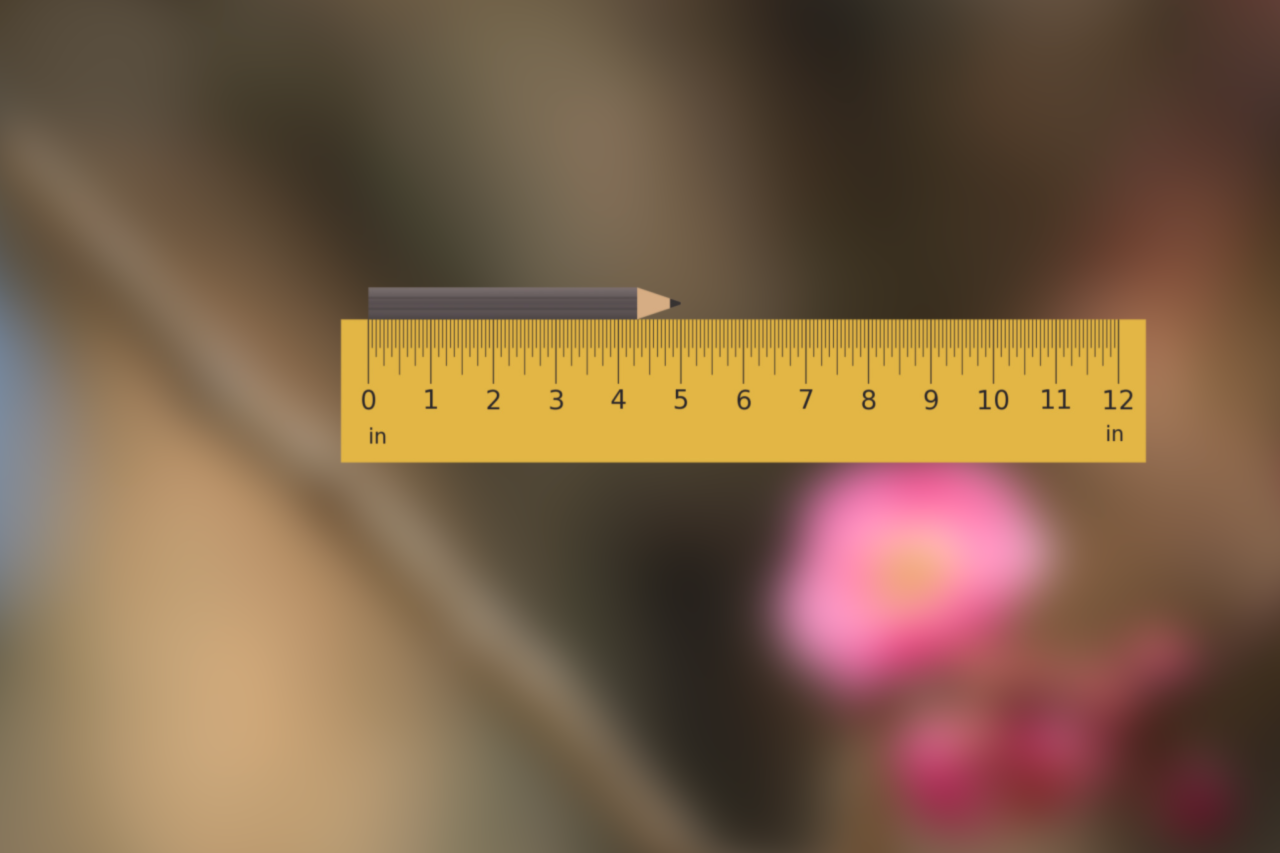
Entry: 5in
